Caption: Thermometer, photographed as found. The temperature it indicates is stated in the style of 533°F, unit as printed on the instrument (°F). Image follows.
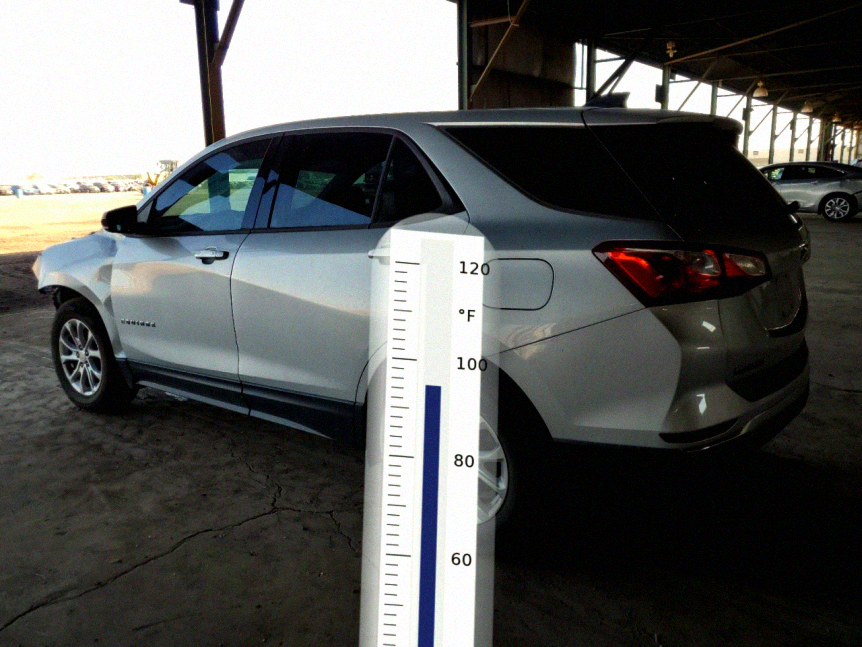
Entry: 95°F
